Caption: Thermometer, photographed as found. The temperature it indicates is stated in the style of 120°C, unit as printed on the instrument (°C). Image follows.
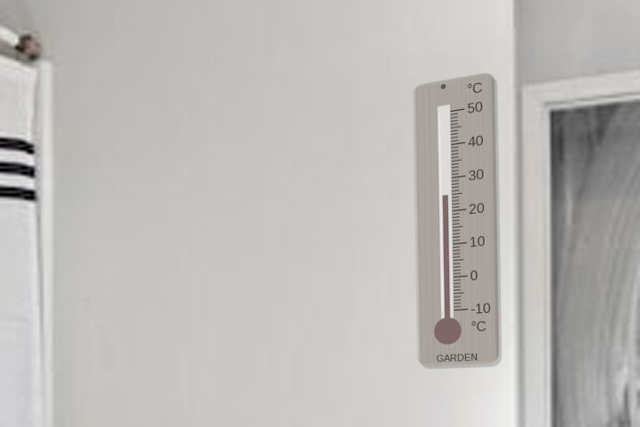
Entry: 25°C
